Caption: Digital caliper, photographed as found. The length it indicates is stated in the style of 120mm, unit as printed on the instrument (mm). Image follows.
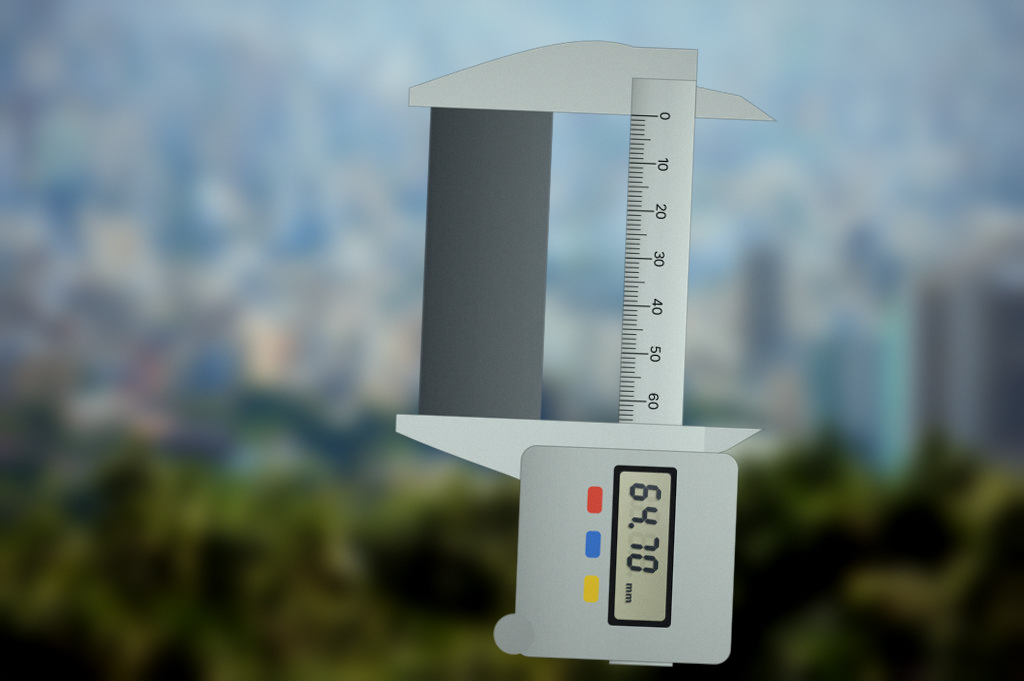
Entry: 64.70mm
